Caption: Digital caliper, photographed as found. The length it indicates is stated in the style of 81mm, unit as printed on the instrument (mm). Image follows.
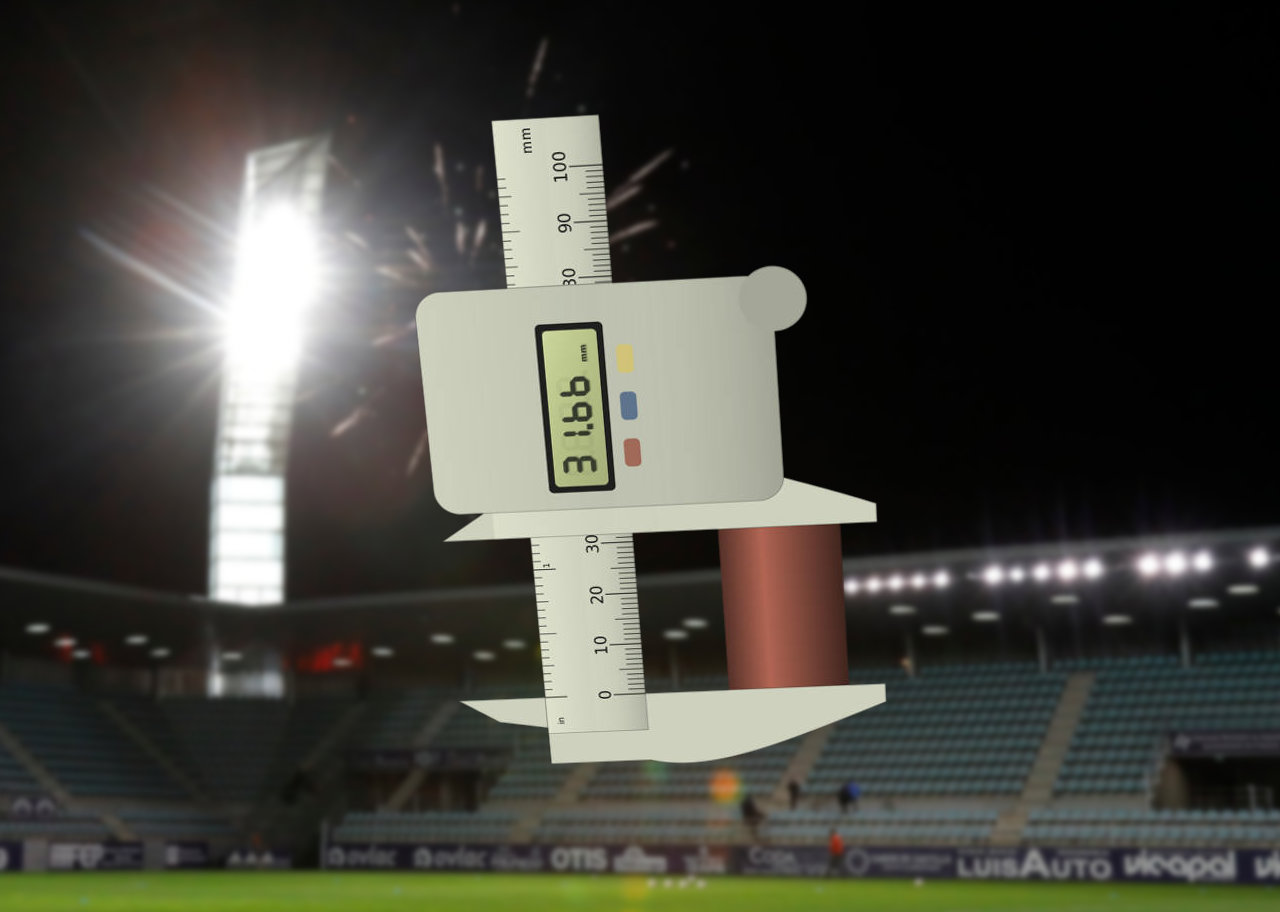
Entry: 31.66mm
